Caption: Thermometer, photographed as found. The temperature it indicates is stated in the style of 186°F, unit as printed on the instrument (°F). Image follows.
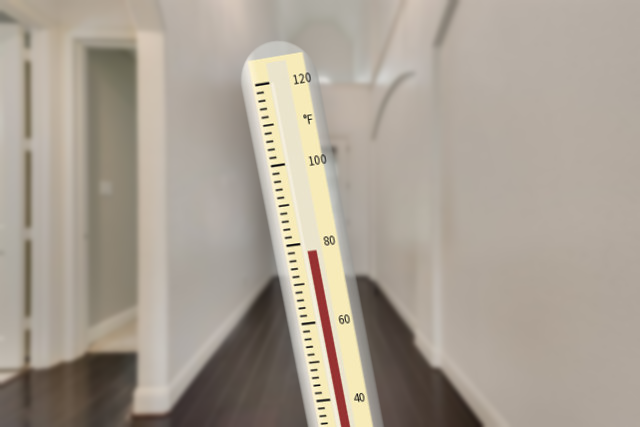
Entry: 78°F
